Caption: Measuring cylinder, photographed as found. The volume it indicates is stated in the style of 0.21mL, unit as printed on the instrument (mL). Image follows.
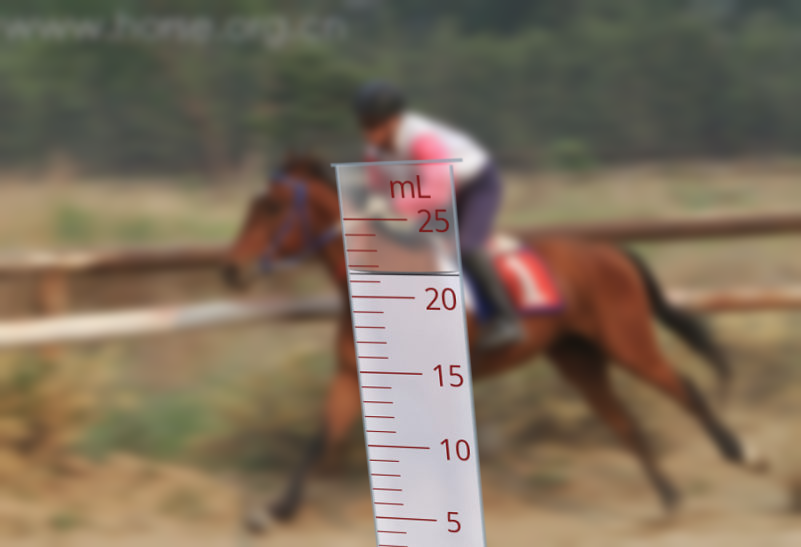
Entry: 21.5mL
